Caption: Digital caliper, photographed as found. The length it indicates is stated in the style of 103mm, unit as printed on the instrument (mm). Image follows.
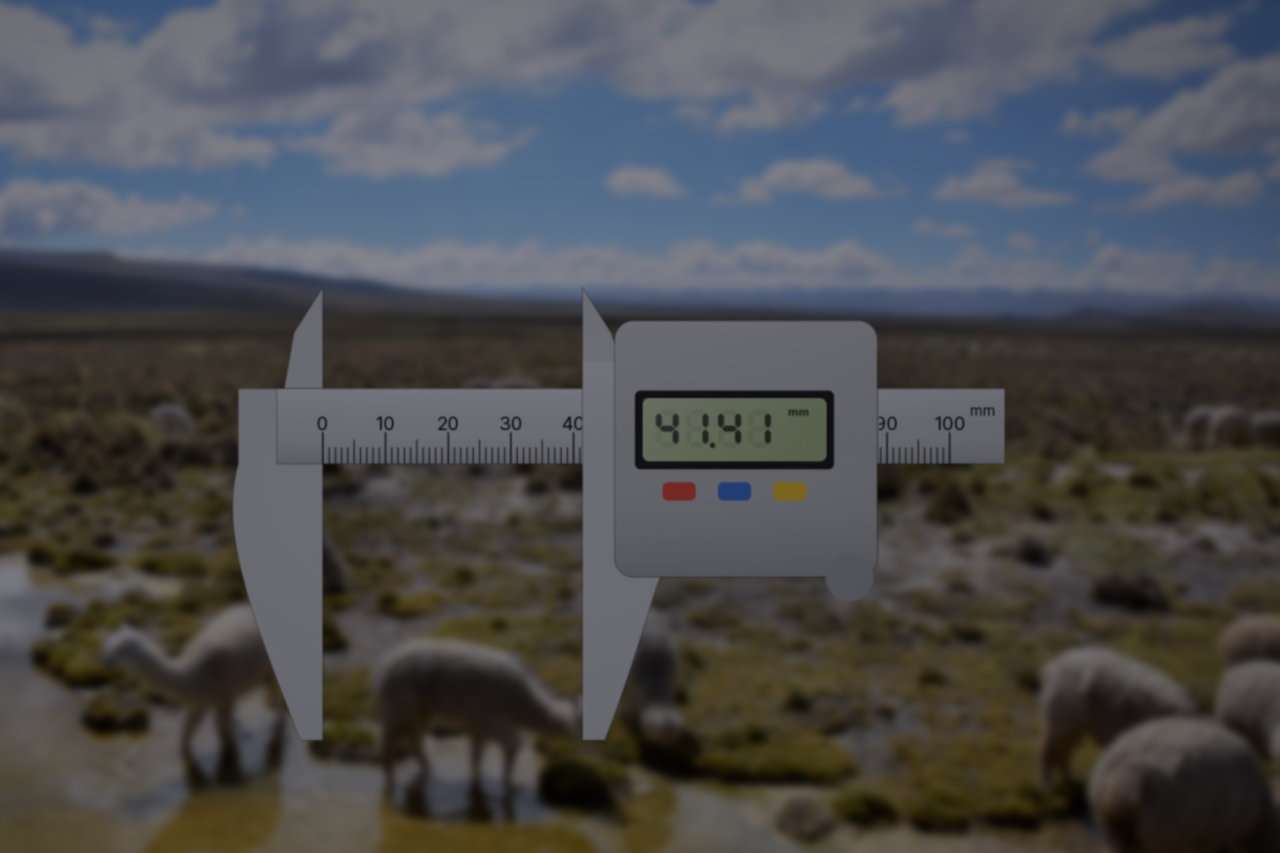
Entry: 41.41mm
